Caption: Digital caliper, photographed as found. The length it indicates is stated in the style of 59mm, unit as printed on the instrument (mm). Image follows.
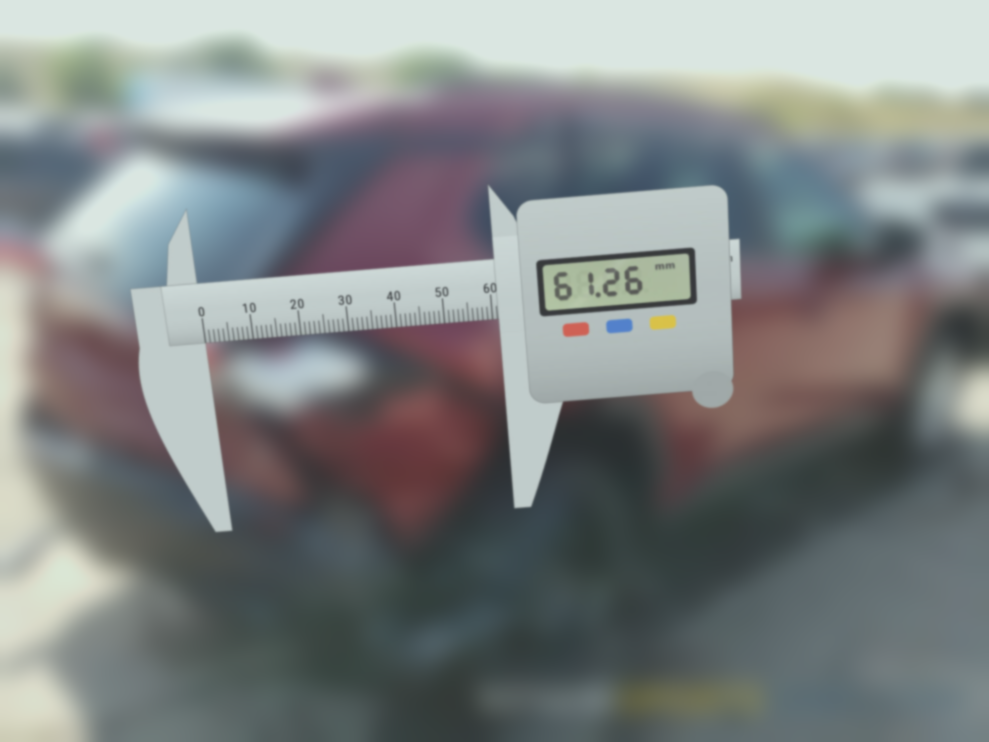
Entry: 61.26mm
